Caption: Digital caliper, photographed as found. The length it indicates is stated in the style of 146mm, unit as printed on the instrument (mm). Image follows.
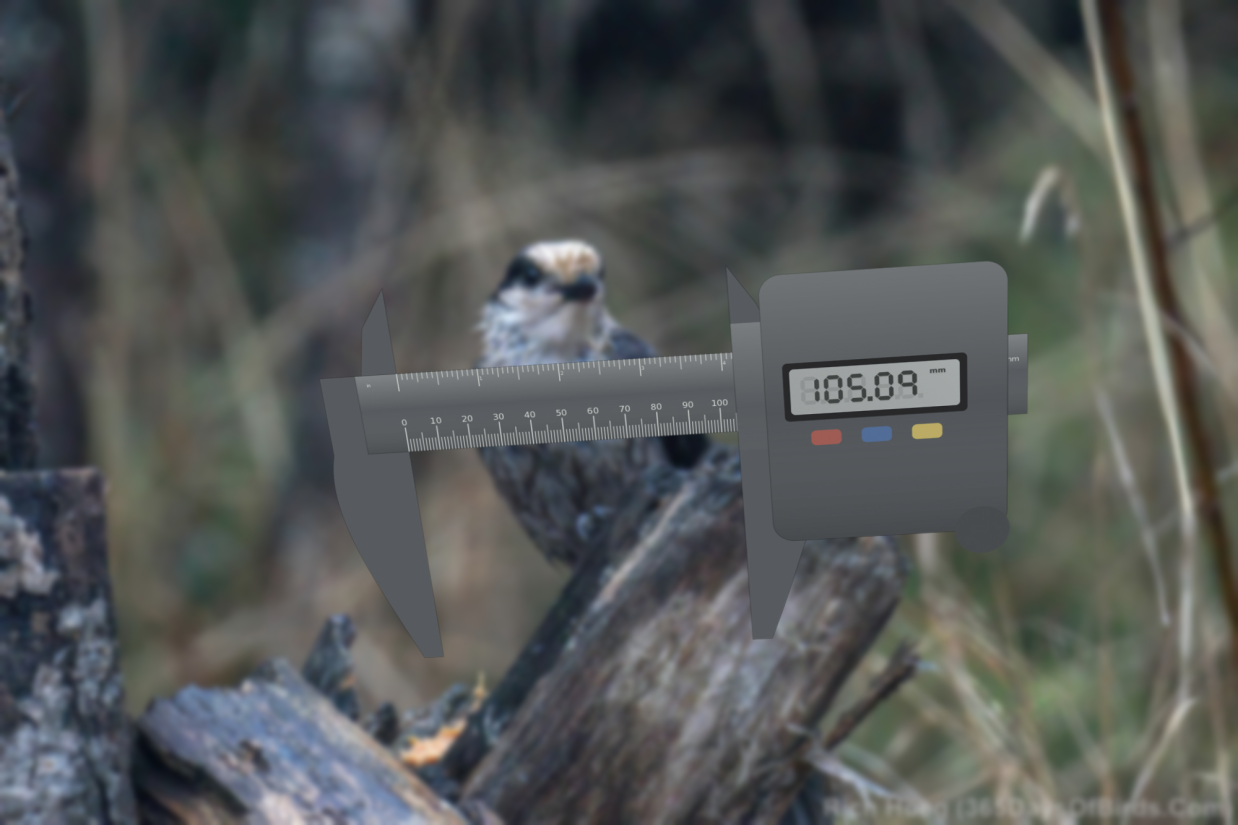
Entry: 105.09mm
